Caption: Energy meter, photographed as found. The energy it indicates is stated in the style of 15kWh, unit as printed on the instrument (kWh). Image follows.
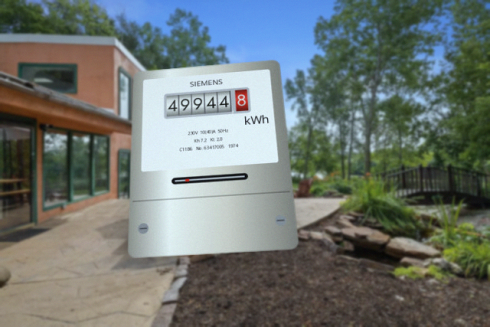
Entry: 49944.8kWh
